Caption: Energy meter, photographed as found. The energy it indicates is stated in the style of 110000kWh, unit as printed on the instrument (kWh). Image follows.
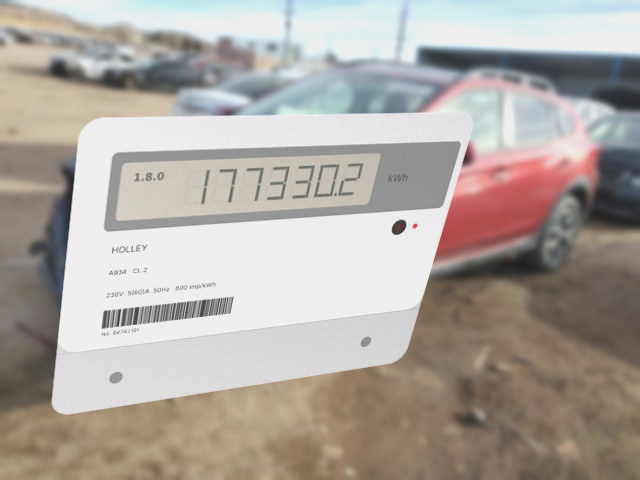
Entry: 177330.2kWh
